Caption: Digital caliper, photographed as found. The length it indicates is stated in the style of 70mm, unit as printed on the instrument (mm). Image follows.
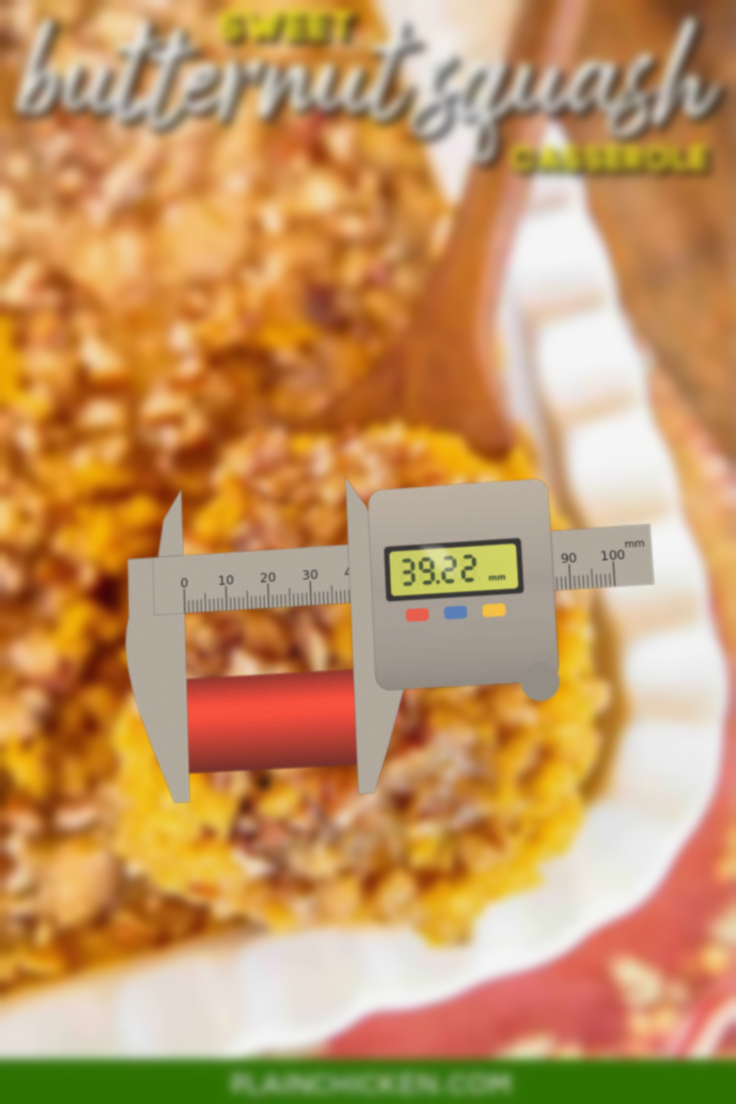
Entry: 39.22mm
